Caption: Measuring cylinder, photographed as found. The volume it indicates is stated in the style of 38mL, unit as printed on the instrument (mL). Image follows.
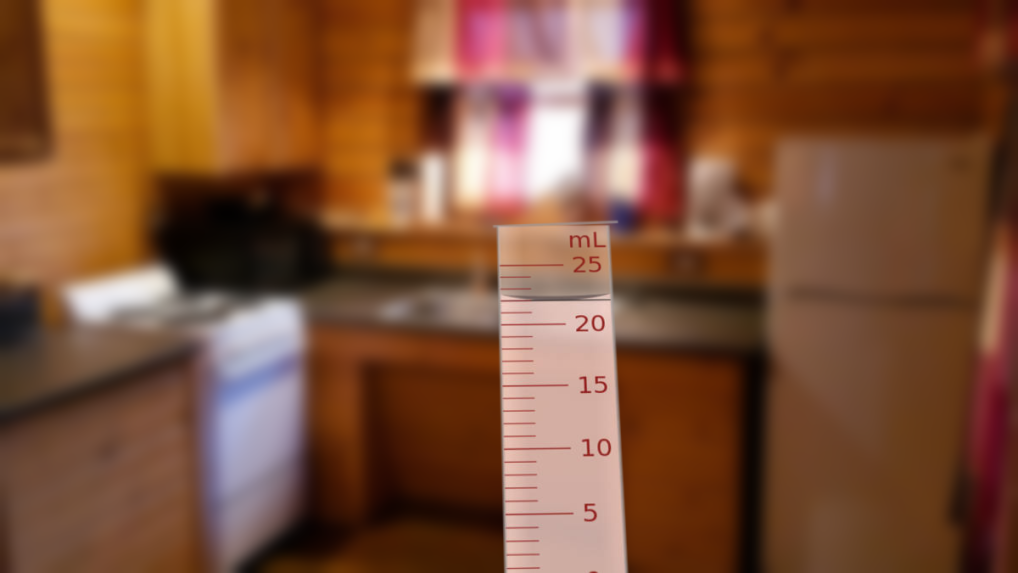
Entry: 22mL
